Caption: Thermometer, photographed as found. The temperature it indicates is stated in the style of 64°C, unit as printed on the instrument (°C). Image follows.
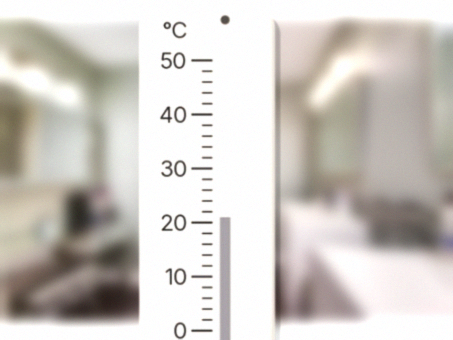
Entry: 21°C
